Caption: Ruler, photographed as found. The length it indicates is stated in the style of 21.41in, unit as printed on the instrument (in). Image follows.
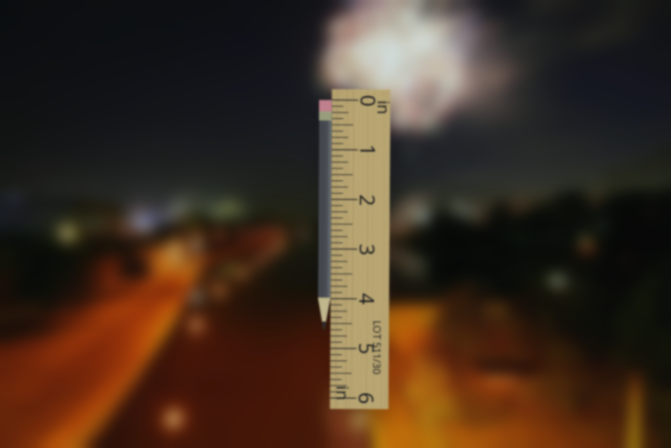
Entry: 4.625in
